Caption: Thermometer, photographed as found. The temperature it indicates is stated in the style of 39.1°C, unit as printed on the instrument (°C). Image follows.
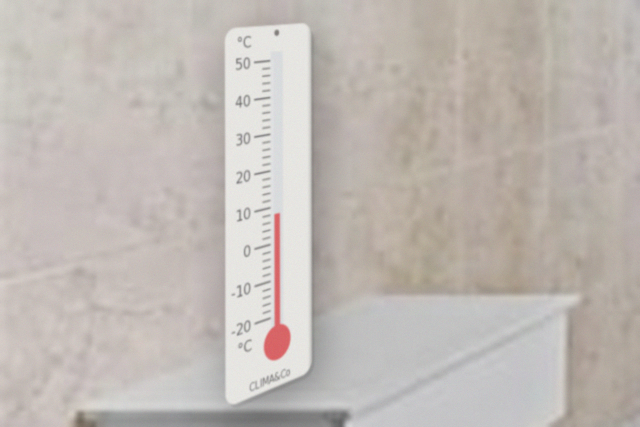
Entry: 8°C
